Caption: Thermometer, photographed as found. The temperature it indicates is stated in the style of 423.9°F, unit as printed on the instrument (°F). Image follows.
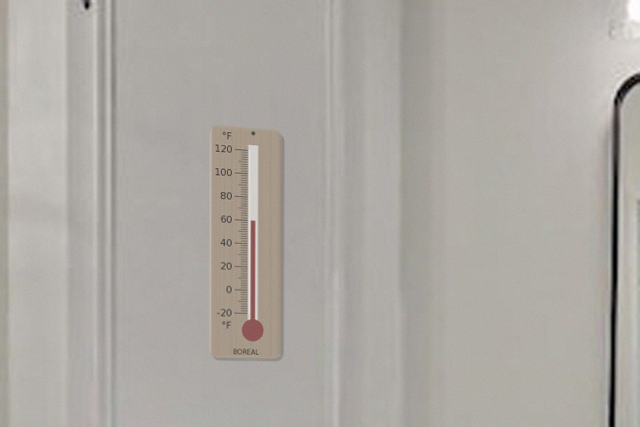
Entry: 60°F
